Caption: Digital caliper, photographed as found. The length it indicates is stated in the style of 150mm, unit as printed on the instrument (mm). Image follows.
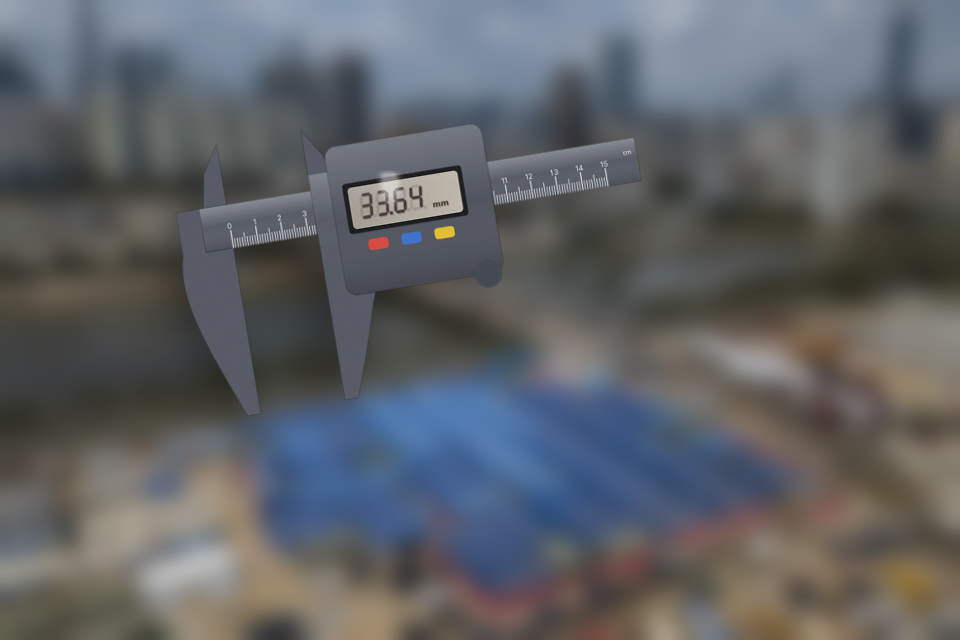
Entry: 33.64mm
